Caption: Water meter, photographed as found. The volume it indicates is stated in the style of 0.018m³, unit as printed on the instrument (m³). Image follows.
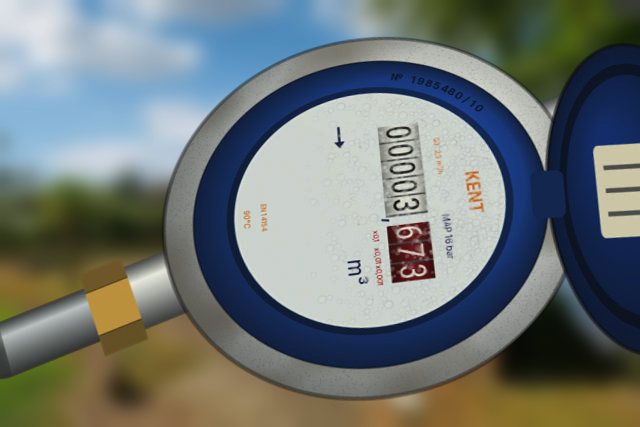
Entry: 3.673m³
